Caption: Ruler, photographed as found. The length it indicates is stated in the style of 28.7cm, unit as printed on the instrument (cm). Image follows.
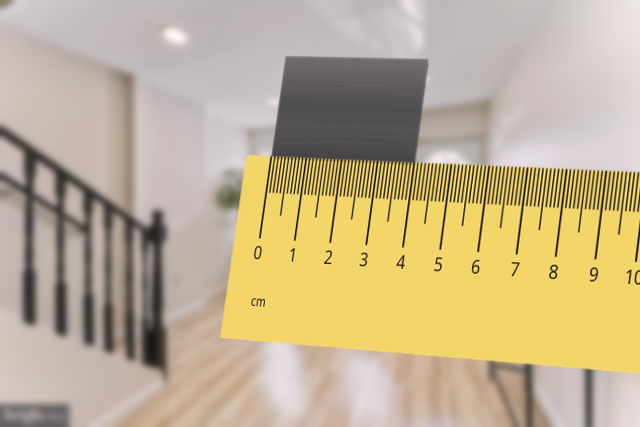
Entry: 4cm
